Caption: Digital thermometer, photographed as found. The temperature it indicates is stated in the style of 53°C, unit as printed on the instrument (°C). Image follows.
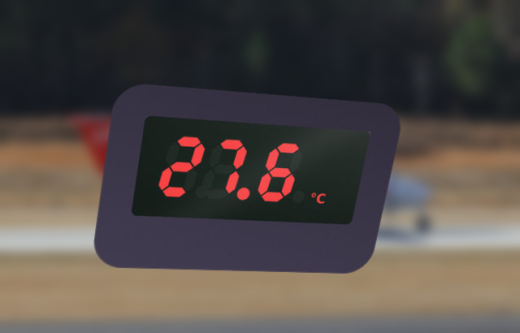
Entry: 27.6°C
